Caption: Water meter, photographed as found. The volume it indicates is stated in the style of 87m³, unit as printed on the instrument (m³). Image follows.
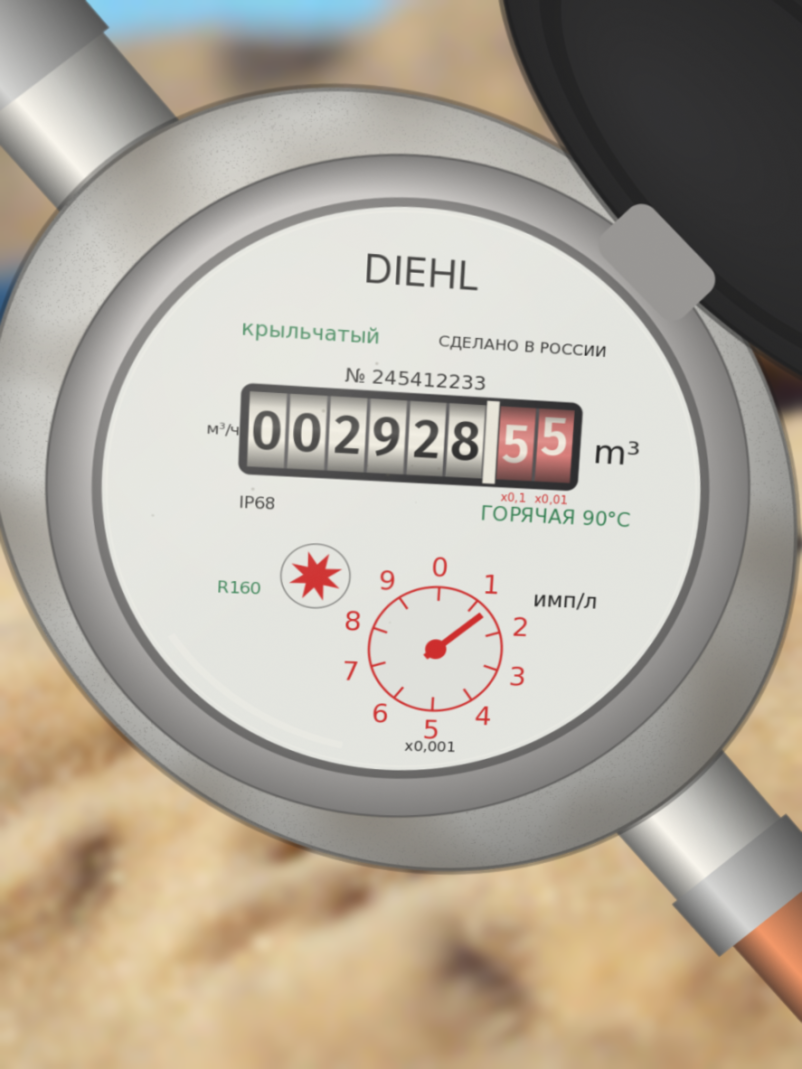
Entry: 2928.551m³
